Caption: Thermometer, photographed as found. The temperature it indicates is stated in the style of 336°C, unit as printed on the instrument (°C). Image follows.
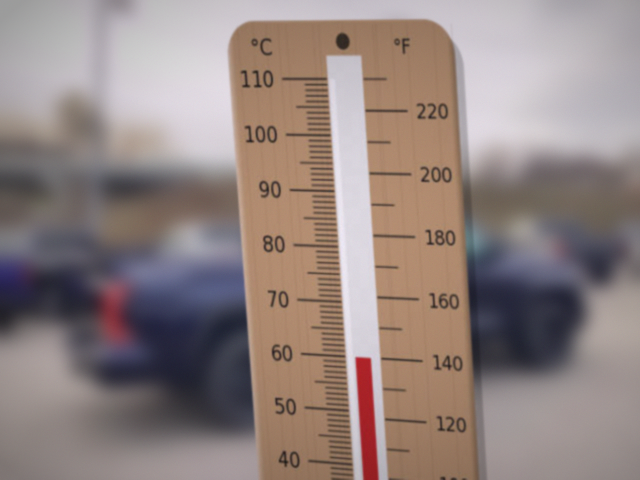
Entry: 60°C
